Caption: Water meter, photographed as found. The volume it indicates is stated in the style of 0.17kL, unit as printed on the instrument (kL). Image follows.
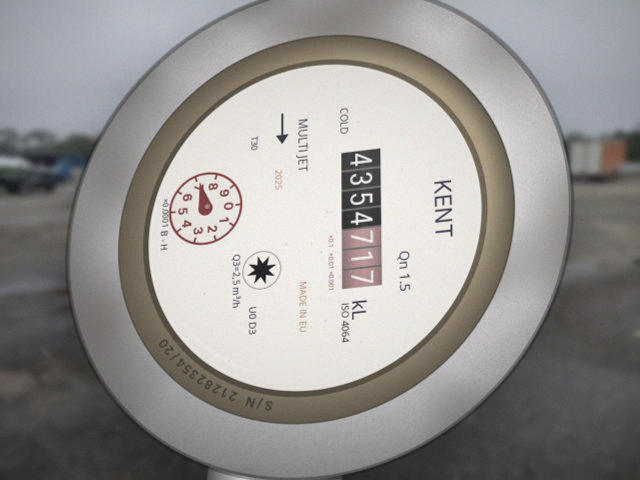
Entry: 4354.7177kL
